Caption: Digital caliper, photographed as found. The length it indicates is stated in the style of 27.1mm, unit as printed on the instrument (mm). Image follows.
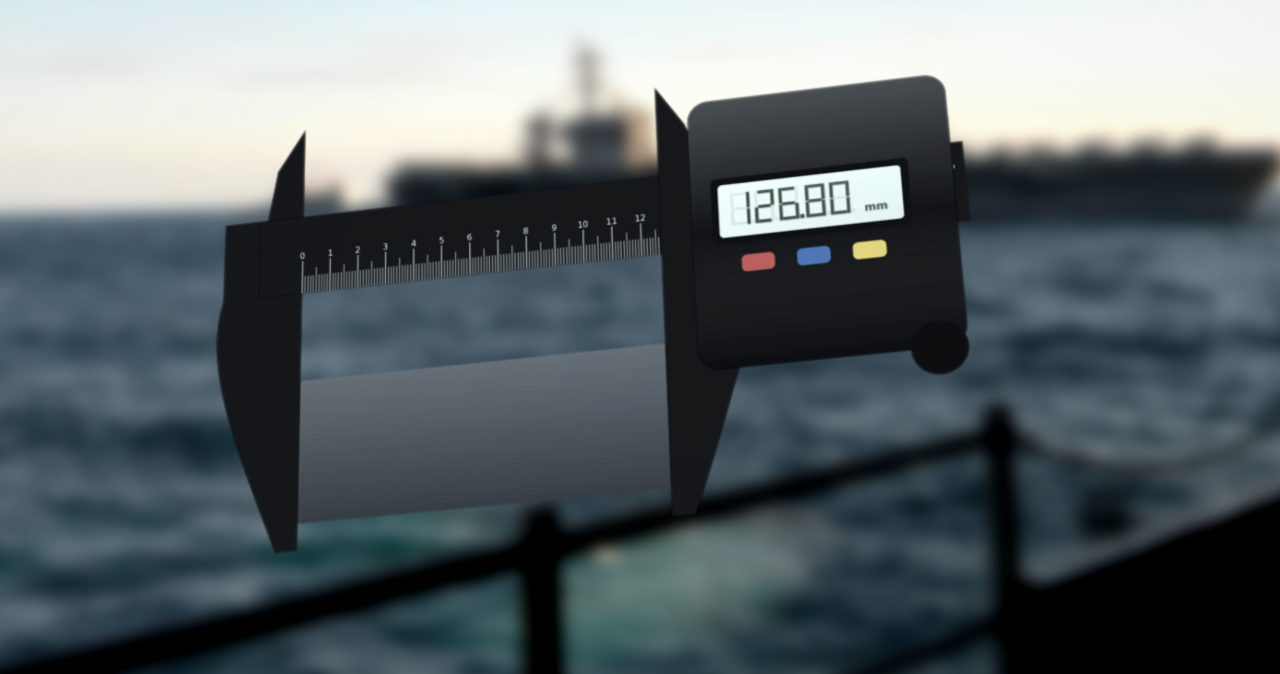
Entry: 126.80mm
